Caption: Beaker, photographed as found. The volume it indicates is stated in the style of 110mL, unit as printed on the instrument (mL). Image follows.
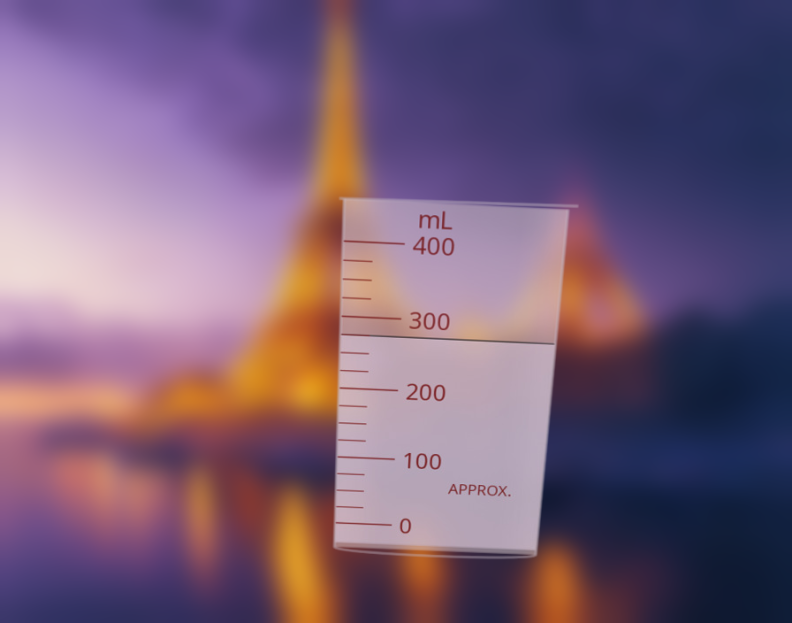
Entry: 275mL
